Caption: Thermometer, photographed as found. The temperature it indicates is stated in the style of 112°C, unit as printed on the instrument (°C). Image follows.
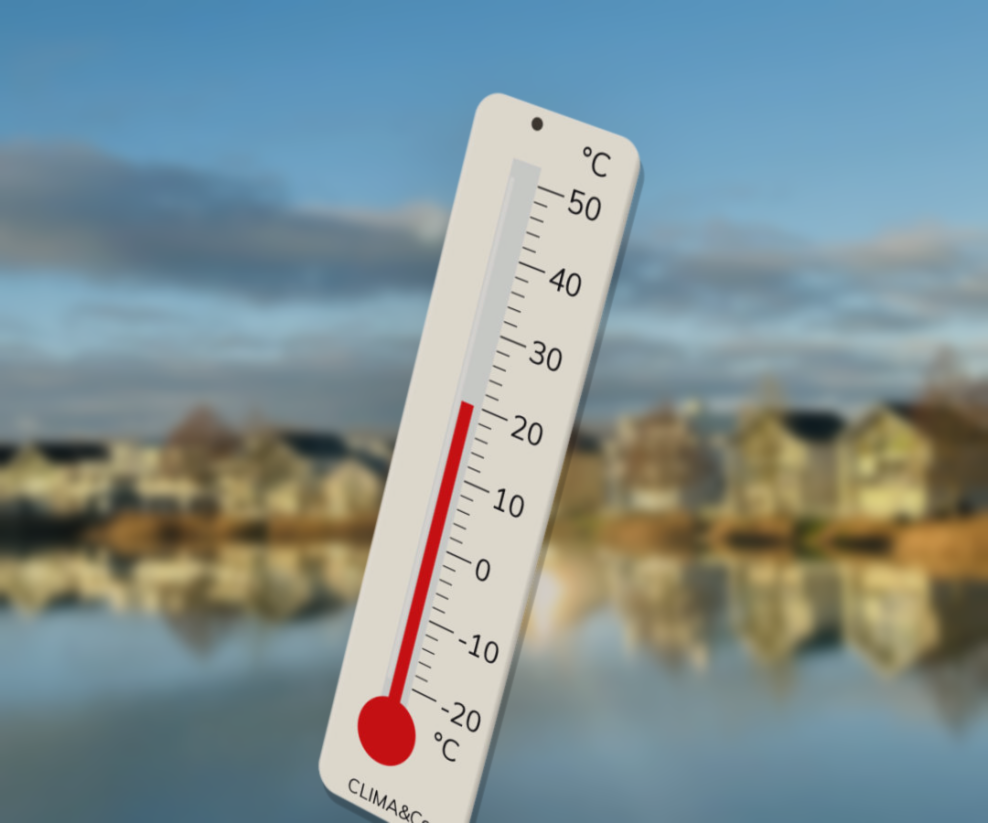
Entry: 20°C
